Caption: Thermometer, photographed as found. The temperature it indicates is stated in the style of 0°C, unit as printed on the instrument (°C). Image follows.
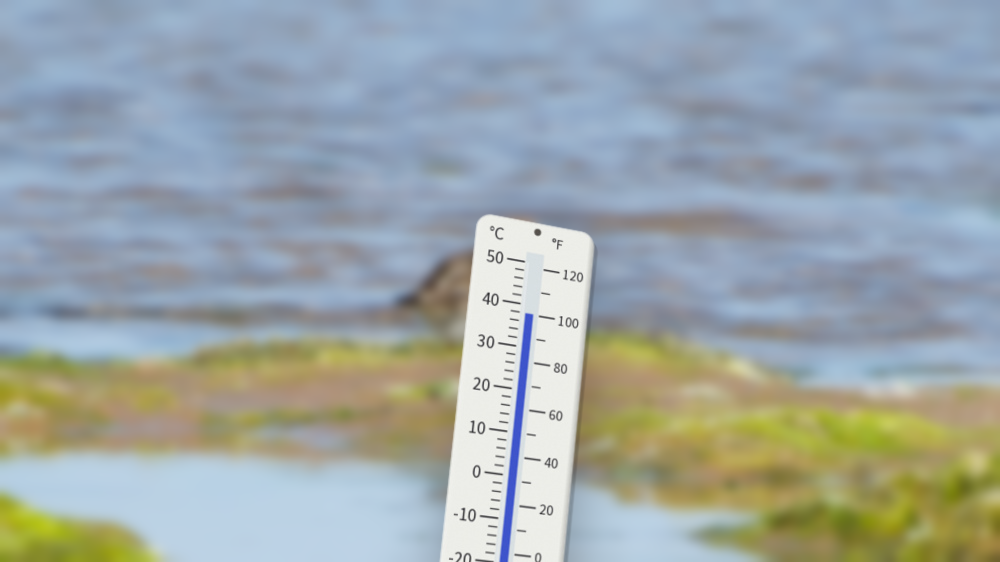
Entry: 38°C
